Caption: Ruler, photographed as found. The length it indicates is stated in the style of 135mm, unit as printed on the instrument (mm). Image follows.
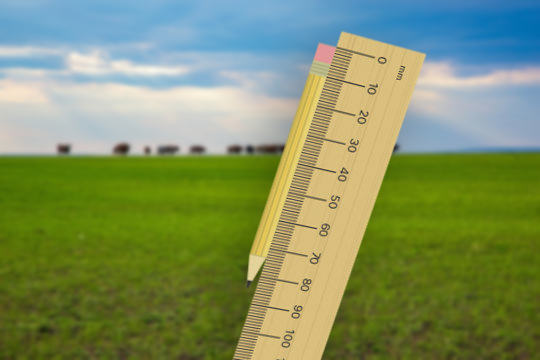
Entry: 85mm
